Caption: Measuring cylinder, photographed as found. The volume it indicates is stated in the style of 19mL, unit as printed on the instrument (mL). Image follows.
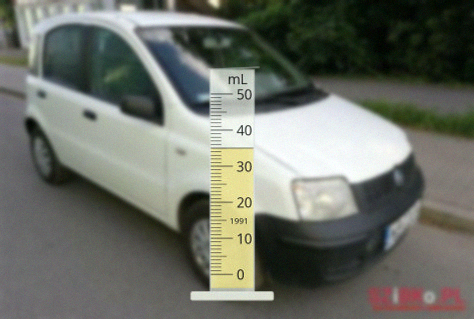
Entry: 35mL
